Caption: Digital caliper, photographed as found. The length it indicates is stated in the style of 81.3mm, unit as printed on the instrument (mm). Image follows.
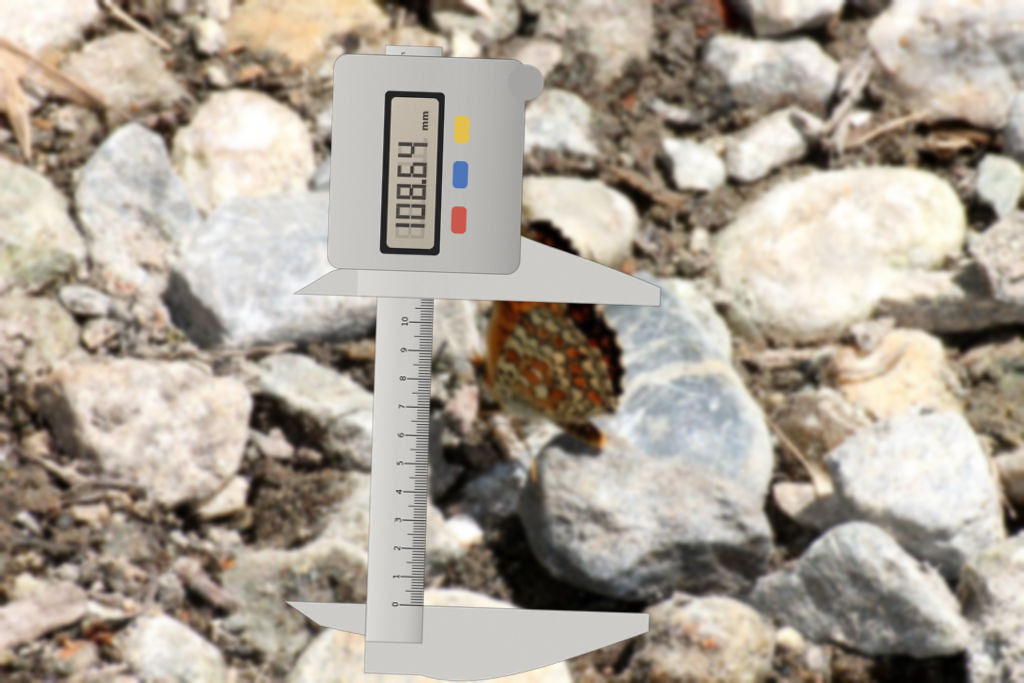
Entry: 108.64mm
